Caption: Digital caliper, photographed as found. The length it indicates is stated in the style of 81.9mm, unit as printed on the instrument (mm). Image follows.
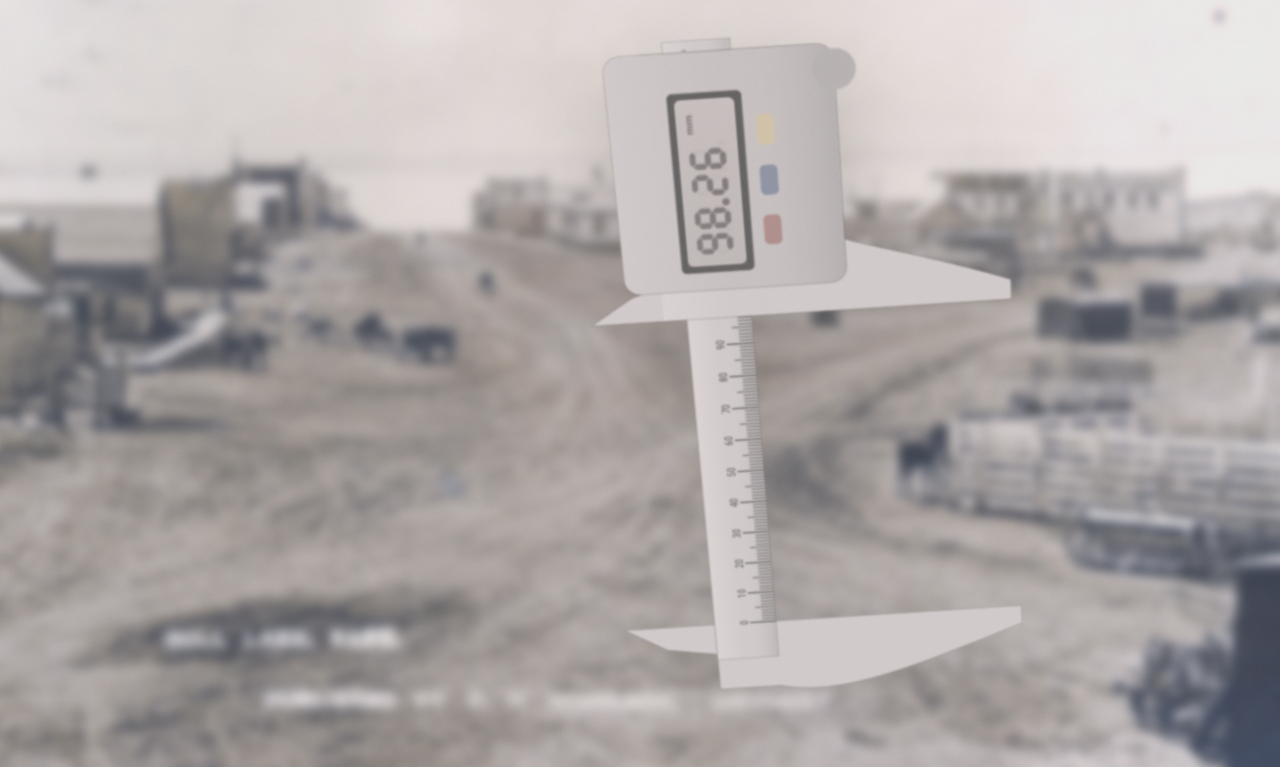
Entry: 98.26mm
